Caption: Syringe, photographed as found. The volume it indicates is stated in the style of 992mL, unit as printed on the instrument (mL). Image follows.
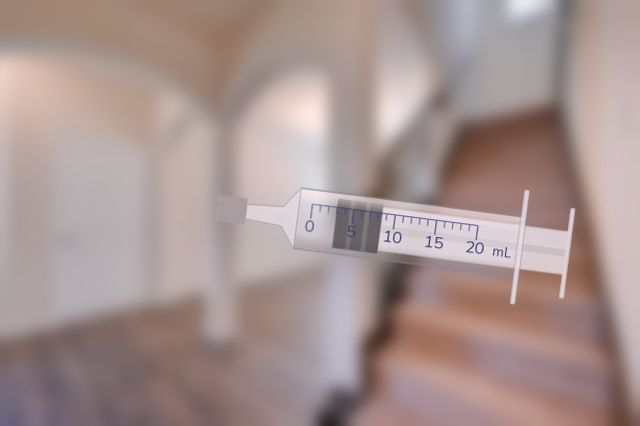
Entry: 3mL
